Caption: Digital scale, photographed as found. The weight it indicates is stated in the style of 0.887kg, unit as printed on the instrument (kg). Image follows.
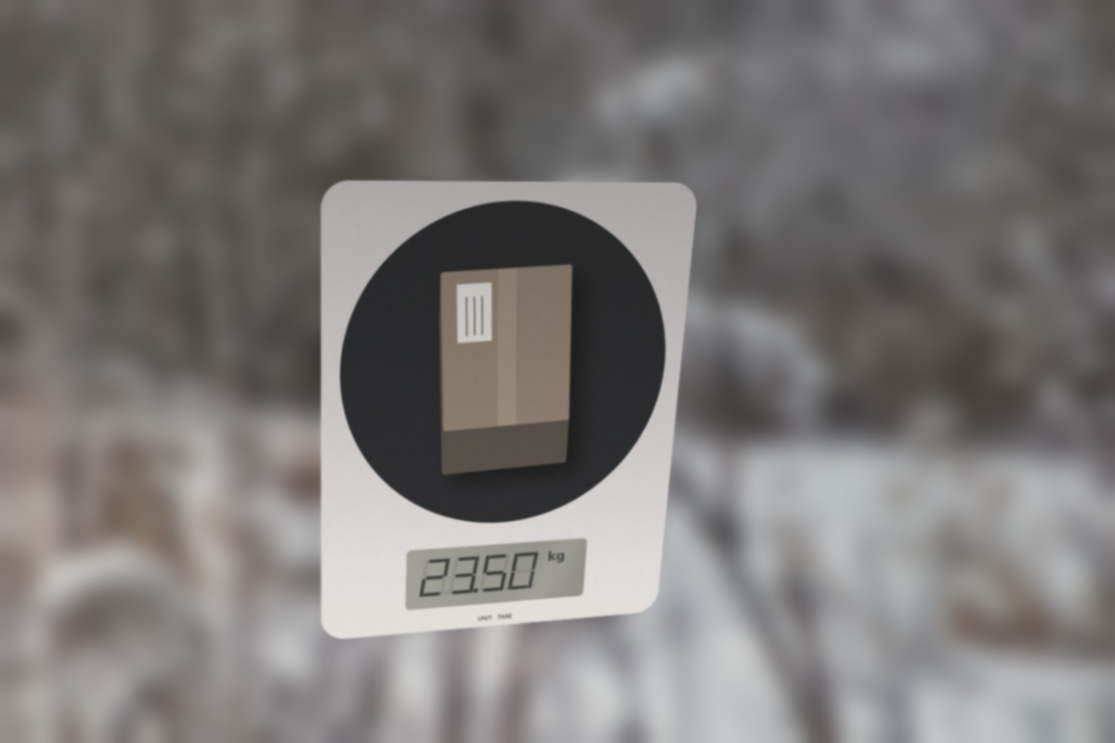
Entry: 23.50kg
